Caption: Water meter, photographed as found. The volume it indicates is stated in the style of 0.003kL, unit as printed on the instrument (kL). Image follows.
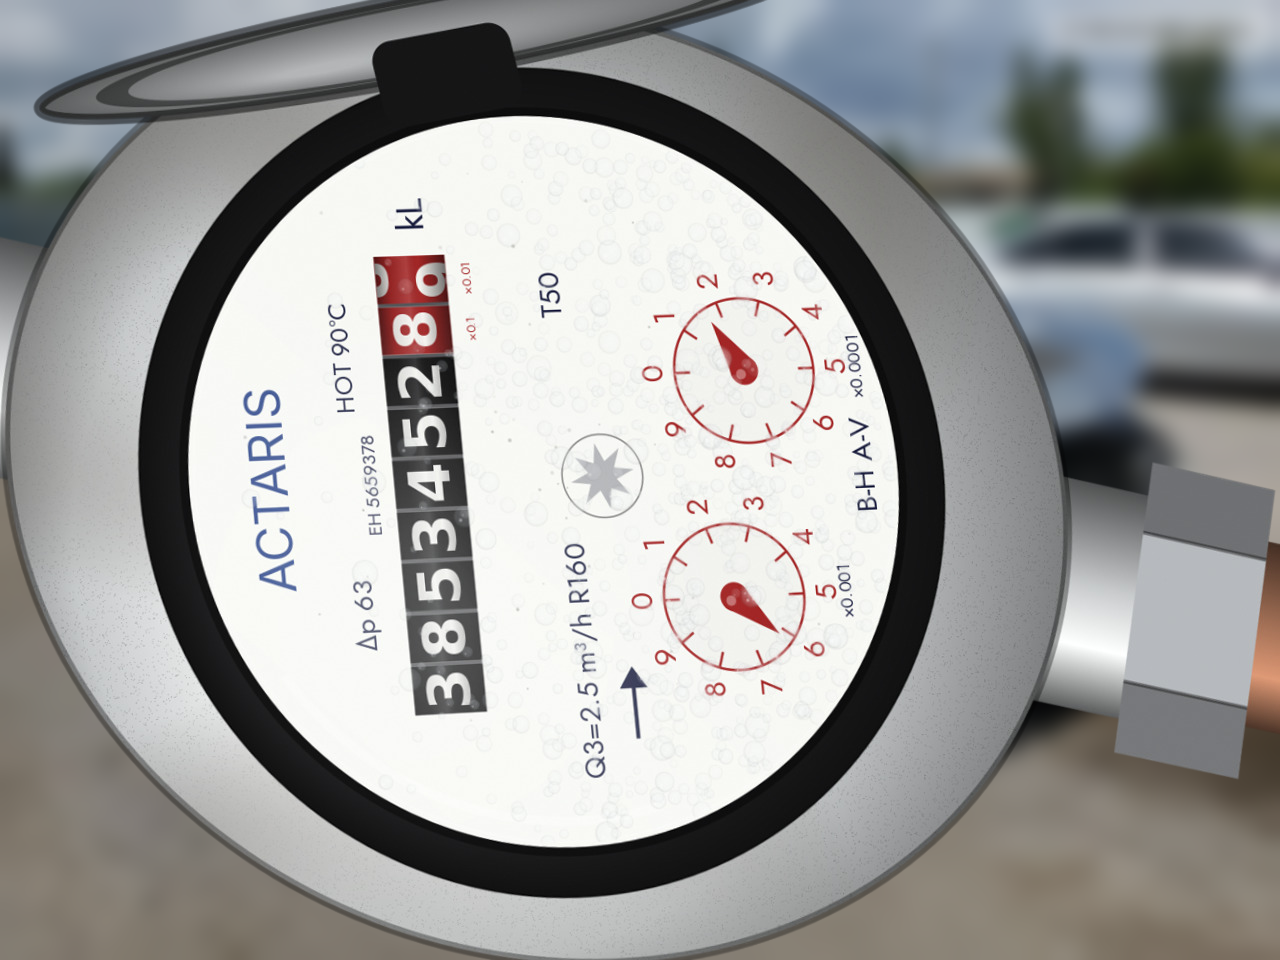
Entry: 3853452.8861kL
